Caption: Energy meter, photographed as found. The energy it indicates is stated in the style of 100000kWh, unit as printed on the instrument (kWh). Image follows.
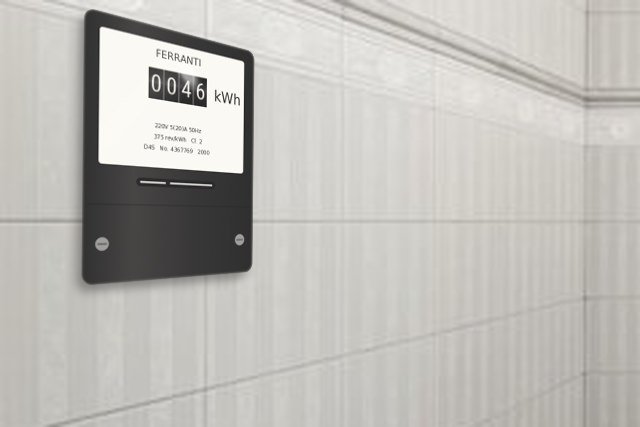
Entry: 46kWh
